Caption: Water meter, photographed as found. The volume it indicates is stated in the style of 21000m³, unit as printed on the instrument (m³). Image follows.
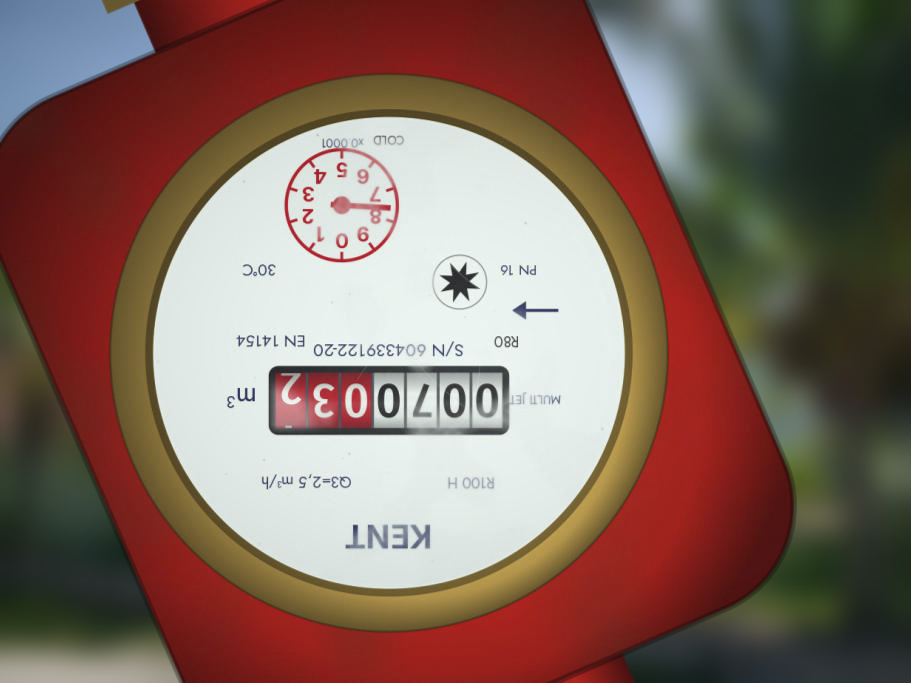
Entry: 70.0317m³
